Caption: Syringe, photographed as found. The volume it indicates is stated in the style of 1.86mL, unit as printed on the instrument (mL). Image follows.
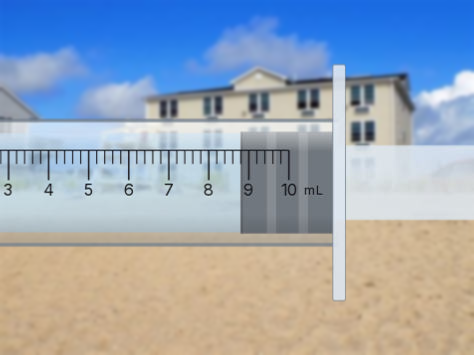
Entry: 8.8mL
